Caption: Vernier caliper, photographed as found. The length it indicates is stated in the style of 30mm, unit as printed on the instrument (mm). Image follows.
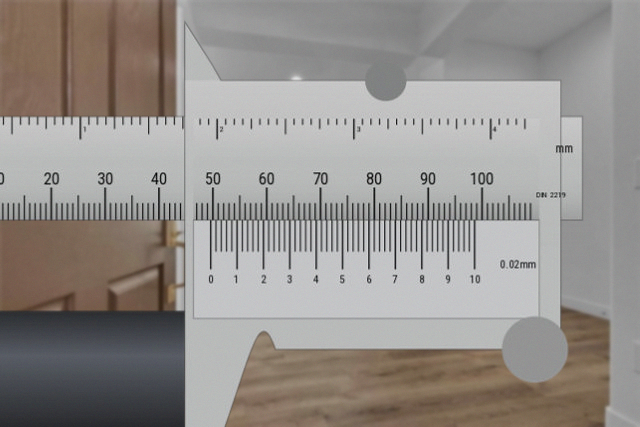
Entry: 49.6mm
